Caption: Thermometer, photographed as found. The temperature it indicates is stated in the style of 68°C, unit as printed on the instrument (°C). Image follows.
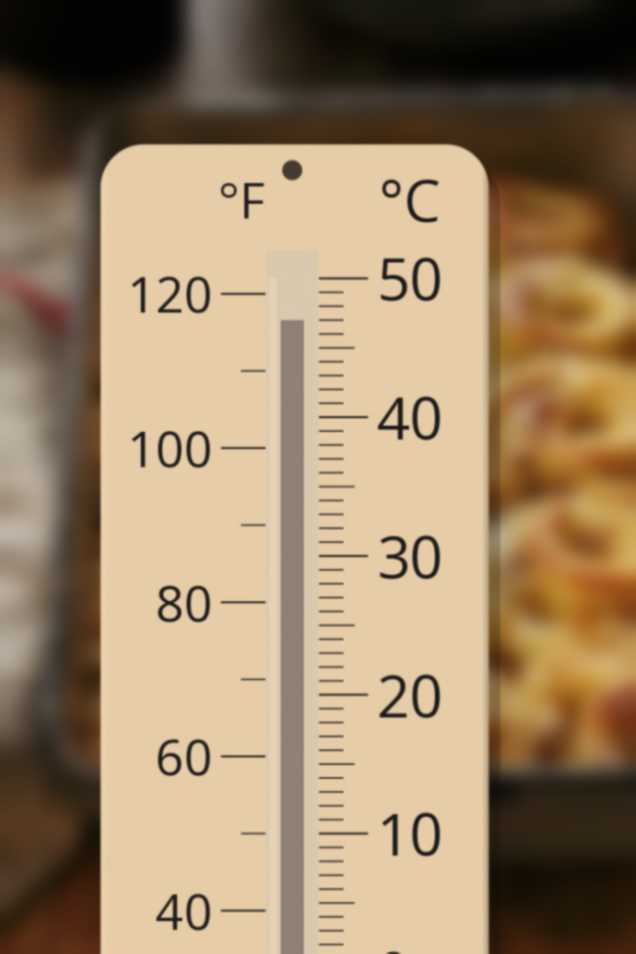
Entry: 47°C
